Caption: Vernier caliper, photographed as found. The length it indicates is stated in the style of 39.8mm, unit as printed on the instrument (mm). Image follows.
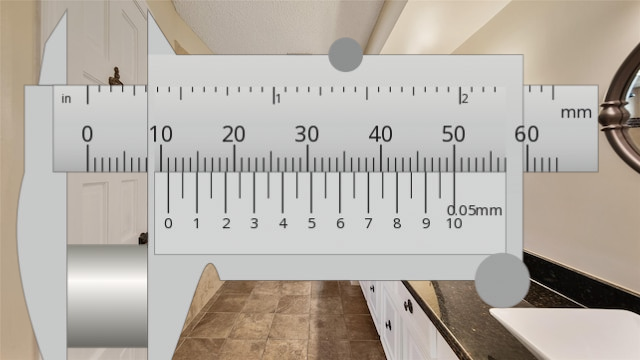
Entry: 11.0mm
